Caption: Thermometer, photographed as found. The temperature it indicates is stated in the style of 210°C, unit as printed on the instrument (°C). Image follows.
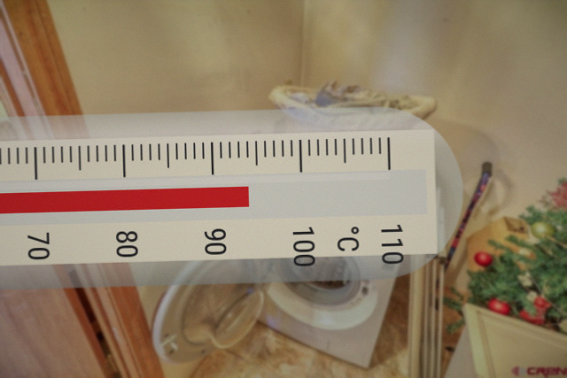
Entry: 94°C
